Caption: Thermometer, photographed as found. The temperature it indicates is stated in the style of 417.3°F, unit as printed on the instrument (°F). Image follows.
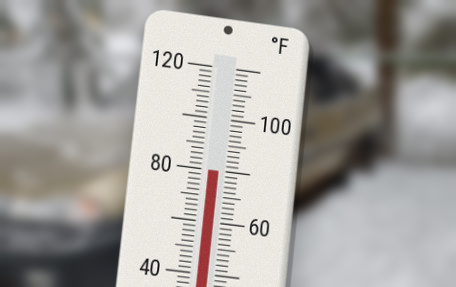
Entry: 80°F
